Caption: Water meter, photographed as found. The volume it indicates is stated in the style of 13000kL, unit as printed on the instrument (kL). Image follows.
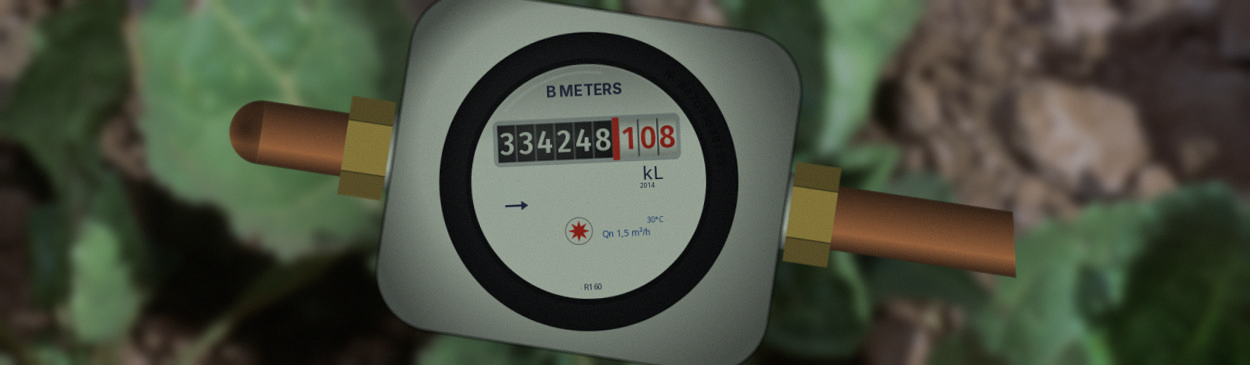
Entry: 334248.108kL
